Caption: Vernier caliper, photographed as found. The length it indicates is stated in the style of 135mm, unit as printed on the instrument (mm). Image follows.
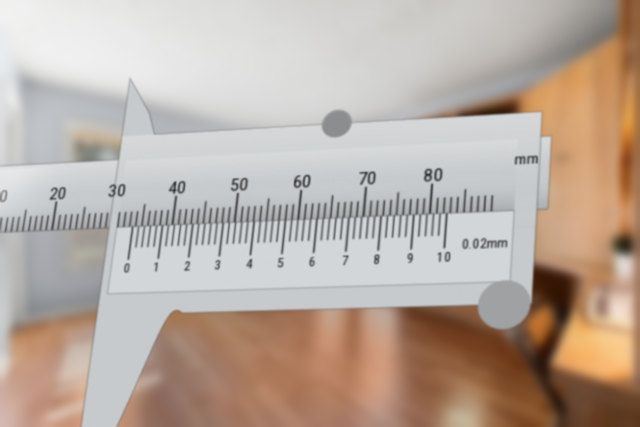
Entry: 33.5mm
